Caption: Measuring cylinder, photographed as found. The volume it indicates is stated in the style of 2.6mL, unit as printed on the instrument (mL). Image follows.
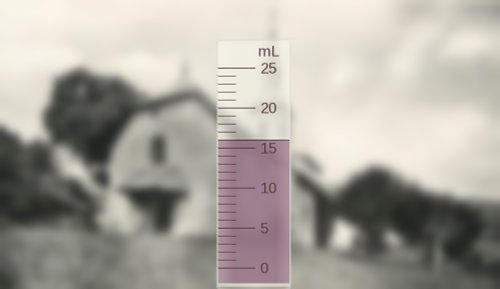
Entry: 16mL
